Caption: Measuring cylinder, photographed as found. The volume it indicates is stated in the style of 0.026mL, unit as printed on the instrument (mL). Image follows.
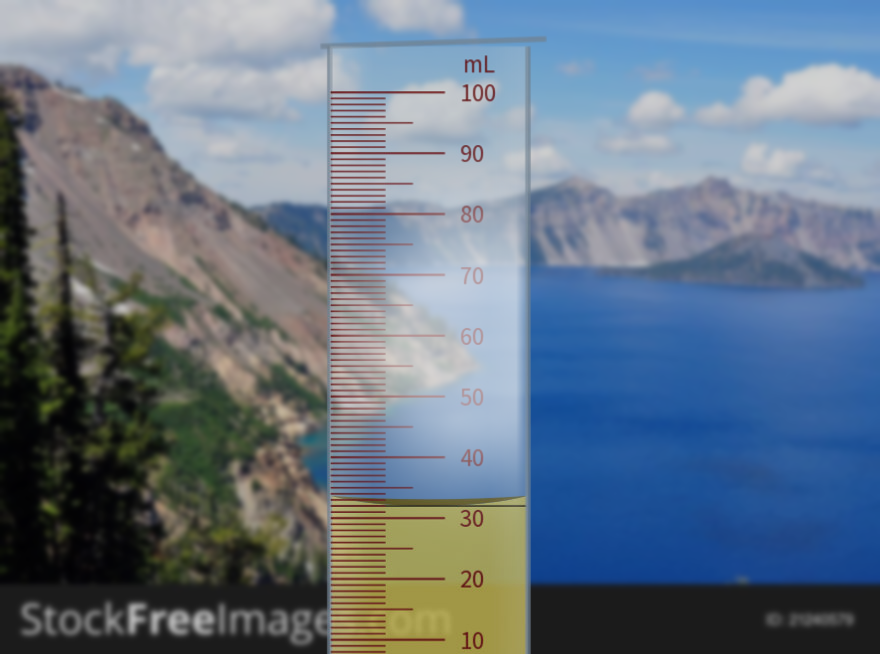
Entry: 32mL
